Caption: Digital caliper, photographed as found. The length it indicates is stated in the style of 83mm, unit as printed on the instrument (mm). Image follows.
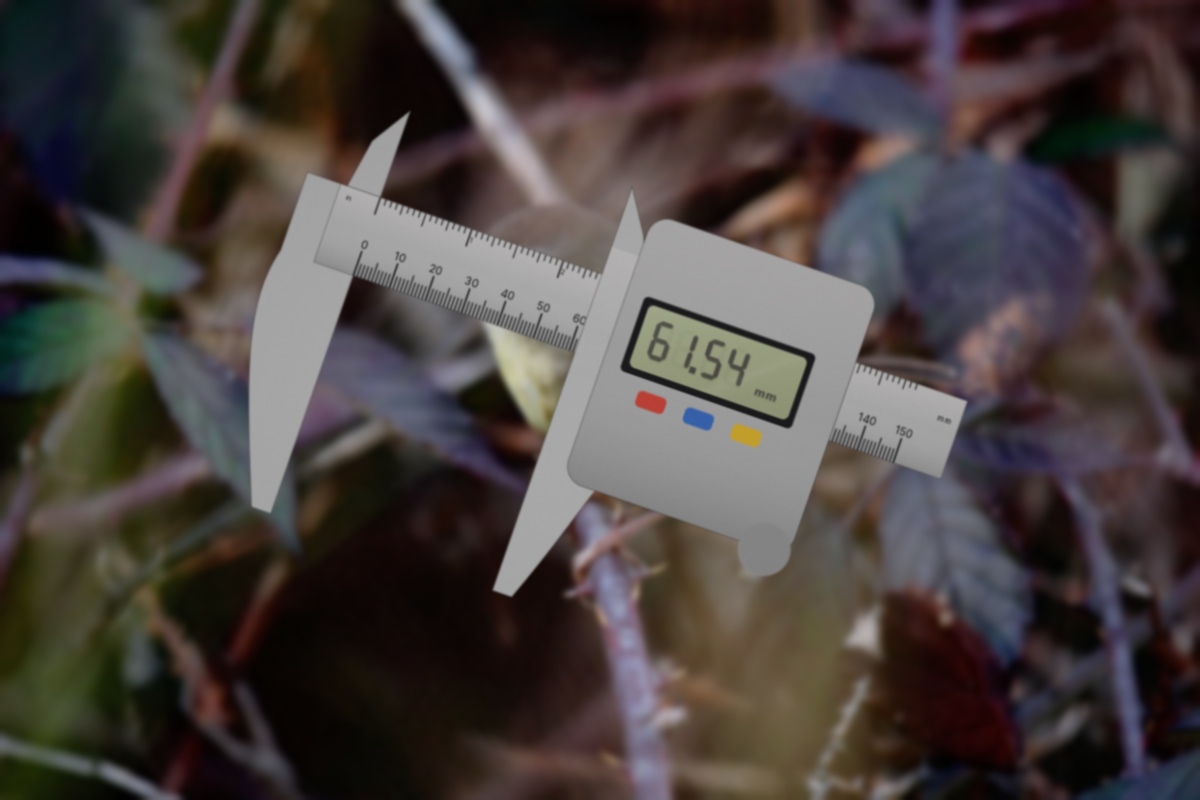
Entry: 61.54mm
